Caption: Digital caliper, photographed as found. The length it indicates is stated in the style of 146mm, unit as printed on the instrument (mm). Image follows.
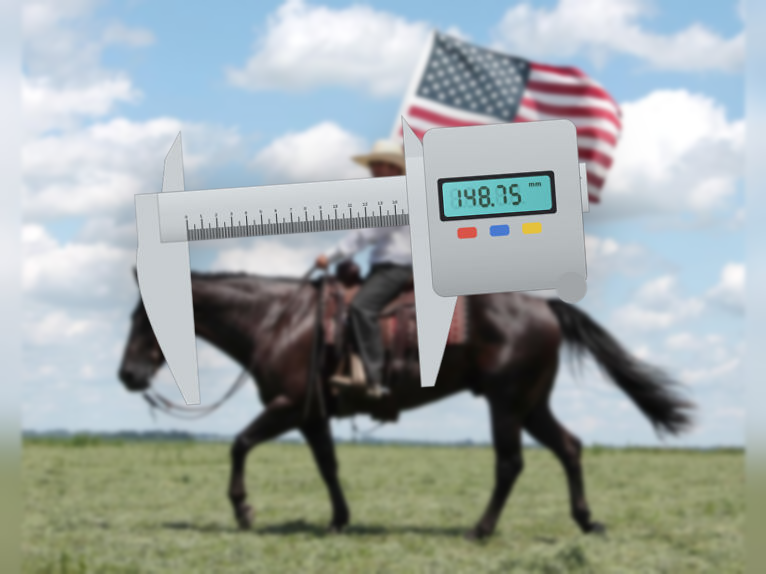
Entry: 148.75mm
